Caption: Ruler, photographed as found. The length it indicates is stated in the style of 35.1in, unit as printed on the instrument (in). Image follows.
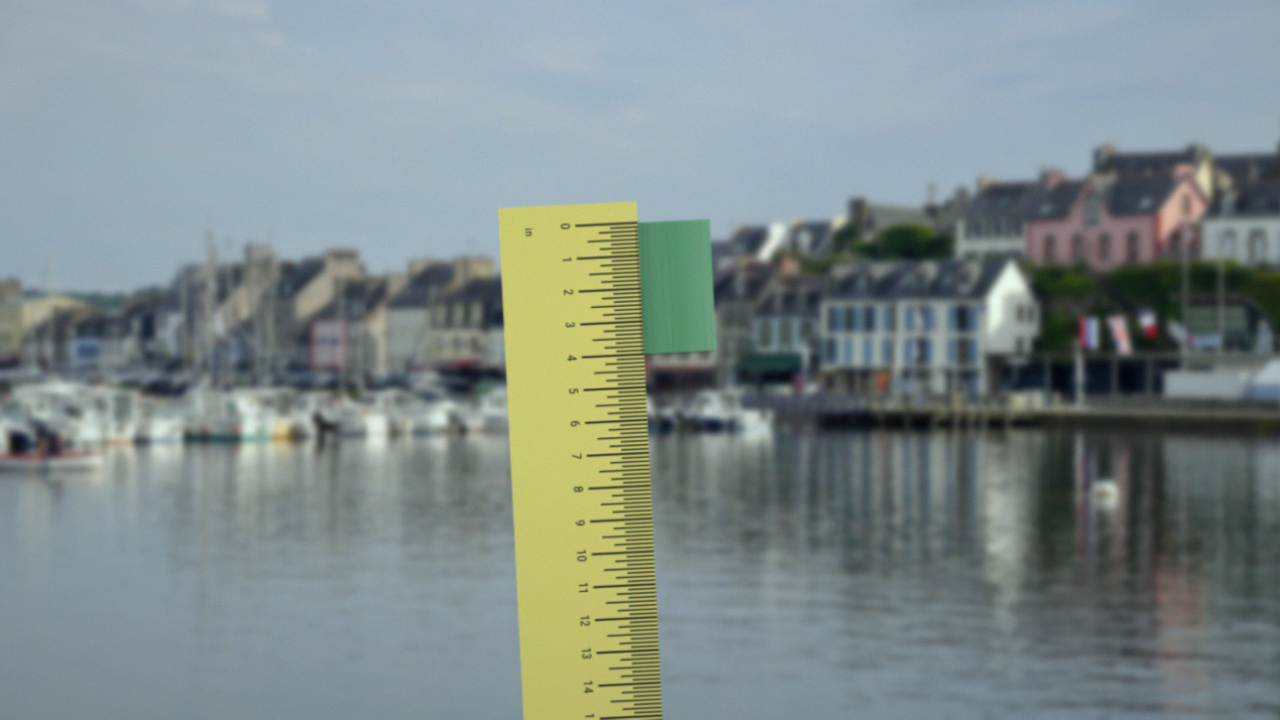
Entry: 4in
